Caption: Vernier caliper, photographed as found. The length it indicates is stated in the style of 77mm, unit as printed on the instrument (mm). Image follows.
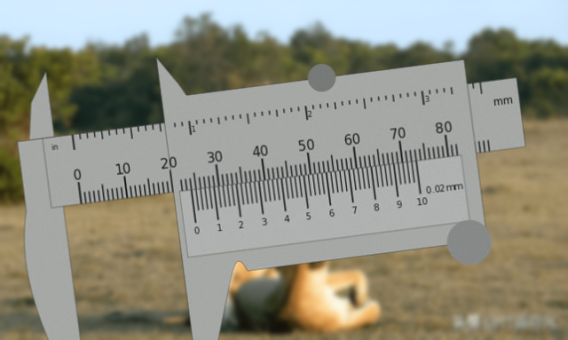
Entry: 24.0mm
